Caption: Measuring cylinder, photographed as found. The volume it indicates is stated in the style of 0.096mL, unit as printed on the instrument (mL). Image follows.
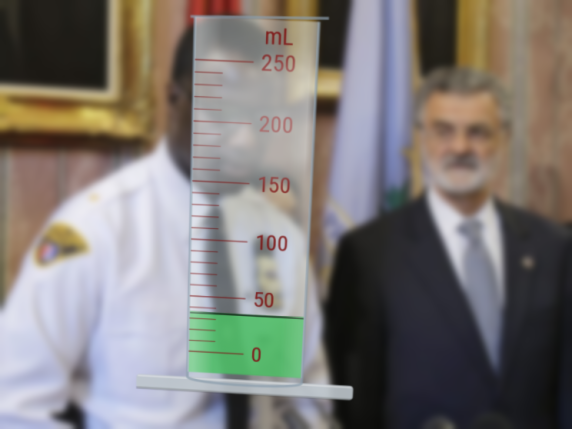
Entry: 35mL
